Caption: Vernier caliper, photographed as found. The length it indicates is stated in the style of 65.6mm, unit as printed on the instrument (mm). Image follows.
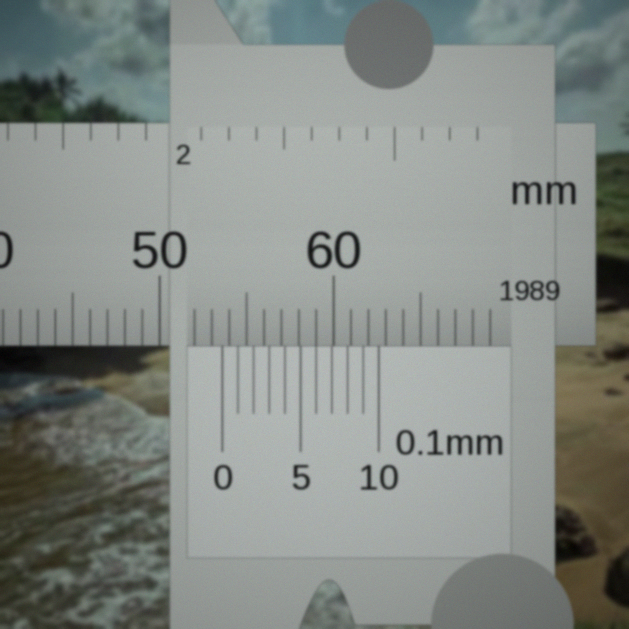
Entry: 53.6mm
